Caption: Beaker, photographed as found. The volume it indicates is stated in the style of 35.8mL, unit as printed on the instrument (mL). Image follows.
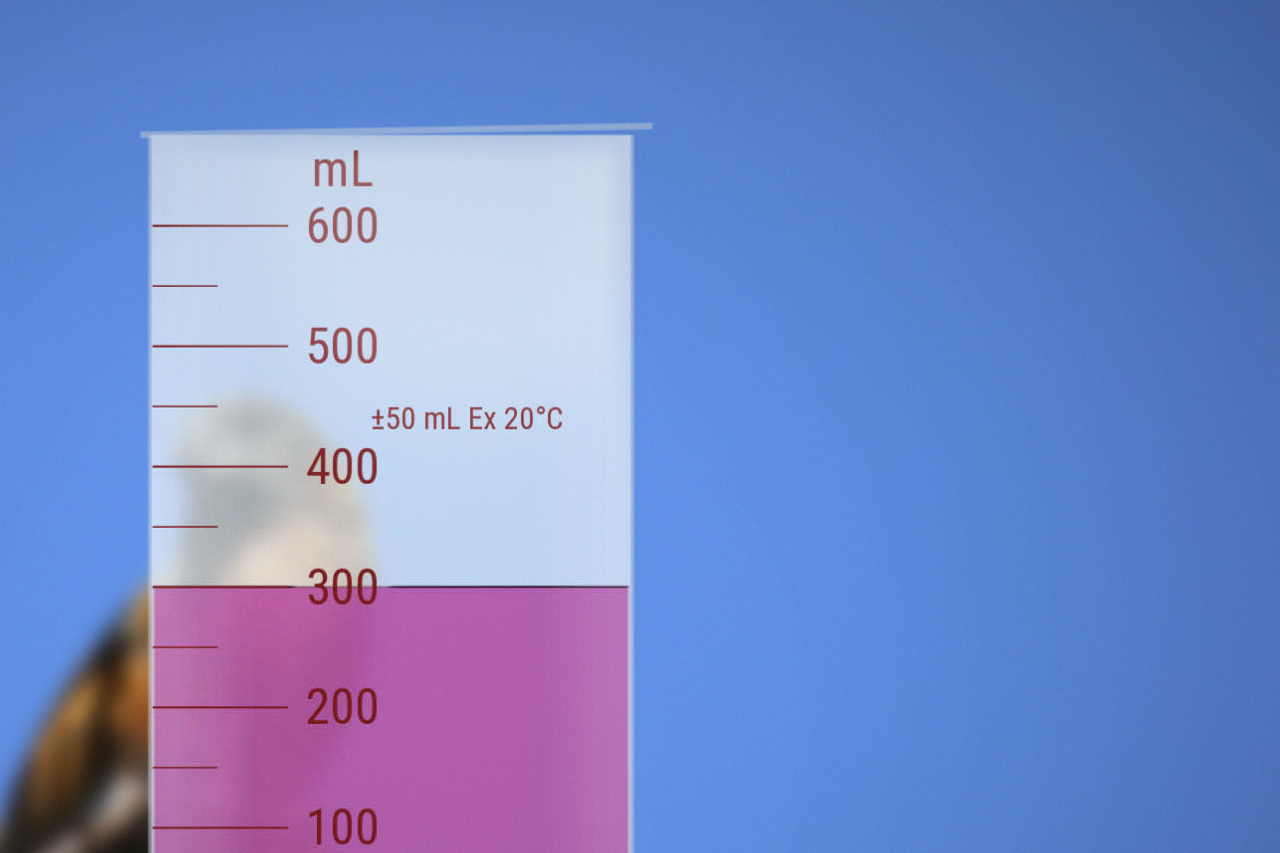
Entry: 300mL
